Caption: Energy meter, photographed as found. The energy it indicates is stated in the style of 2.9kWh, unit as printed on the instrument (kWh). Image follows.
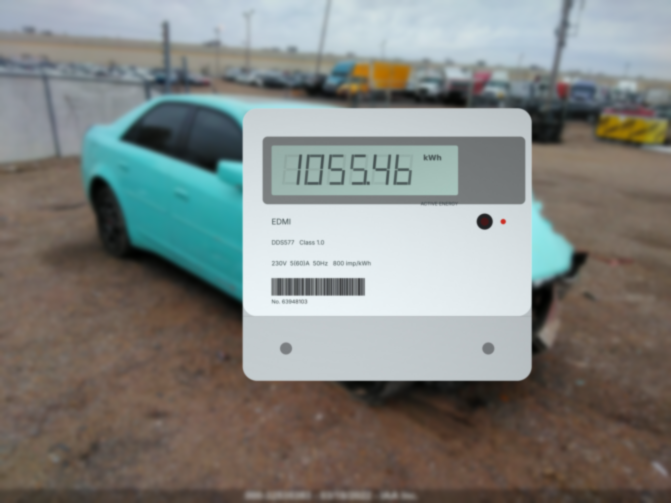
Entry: 1055.46kWh
